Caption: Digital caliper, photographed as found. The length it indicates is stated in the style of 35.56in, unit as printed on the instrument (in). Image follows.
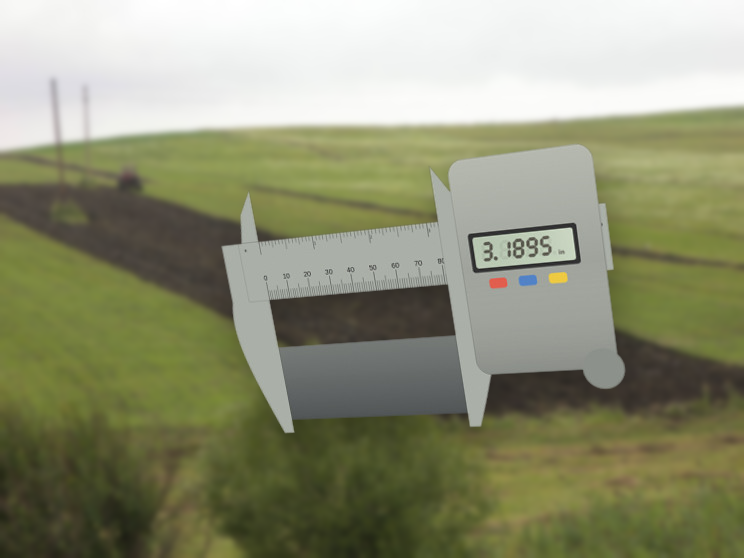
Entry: 3.1895in
